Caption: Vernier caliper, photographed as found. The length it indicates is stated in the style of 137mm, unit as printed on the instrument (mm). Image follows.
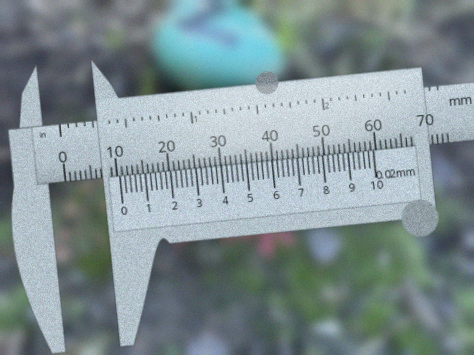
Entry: 10.5mm
